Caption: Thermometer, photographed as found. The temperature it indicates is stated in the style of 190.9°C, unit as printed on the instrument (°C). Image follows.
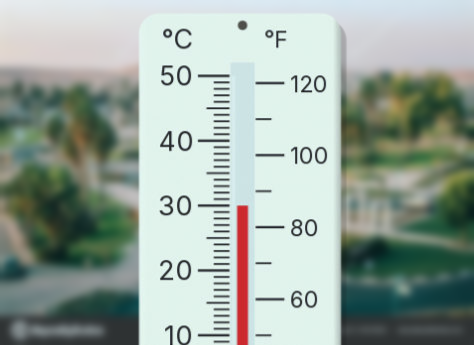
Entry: 30°C
